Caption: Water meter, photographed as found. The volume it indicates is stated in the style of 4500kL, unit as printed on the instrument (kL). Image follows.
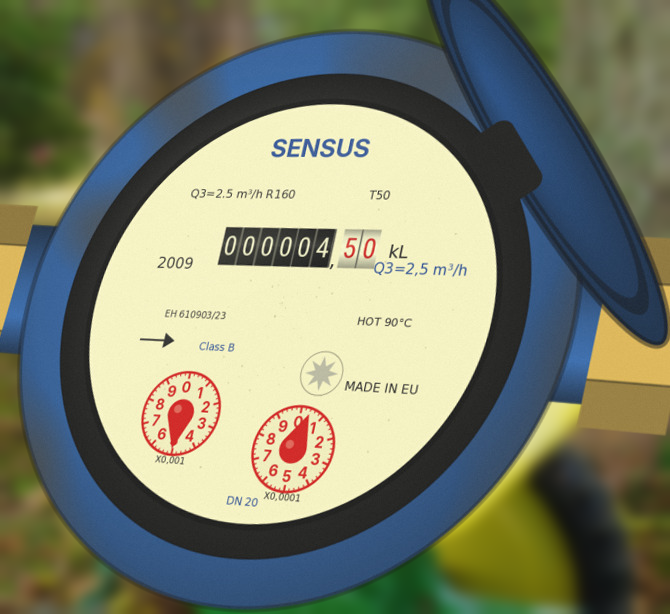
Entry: 4.5050kL
